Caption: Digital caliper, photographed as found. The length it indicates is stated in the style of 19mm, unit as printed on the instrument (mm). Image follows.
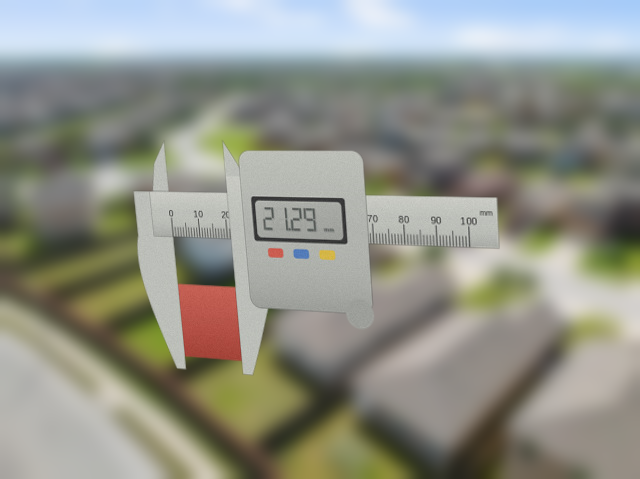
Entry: 21.29mm
